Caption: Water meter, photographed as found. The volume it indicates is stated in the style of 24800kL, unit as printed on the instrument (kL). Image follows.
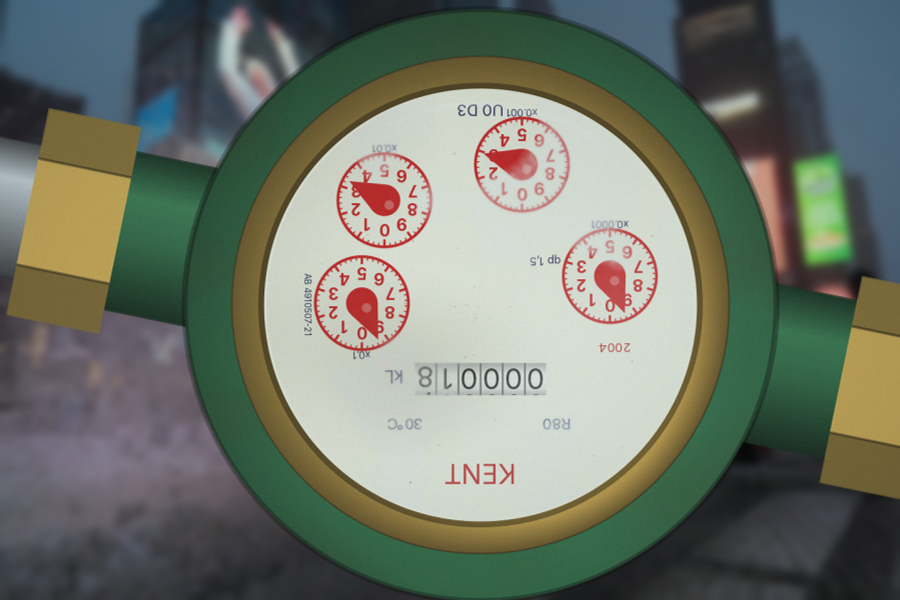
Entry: 17.9329kL
